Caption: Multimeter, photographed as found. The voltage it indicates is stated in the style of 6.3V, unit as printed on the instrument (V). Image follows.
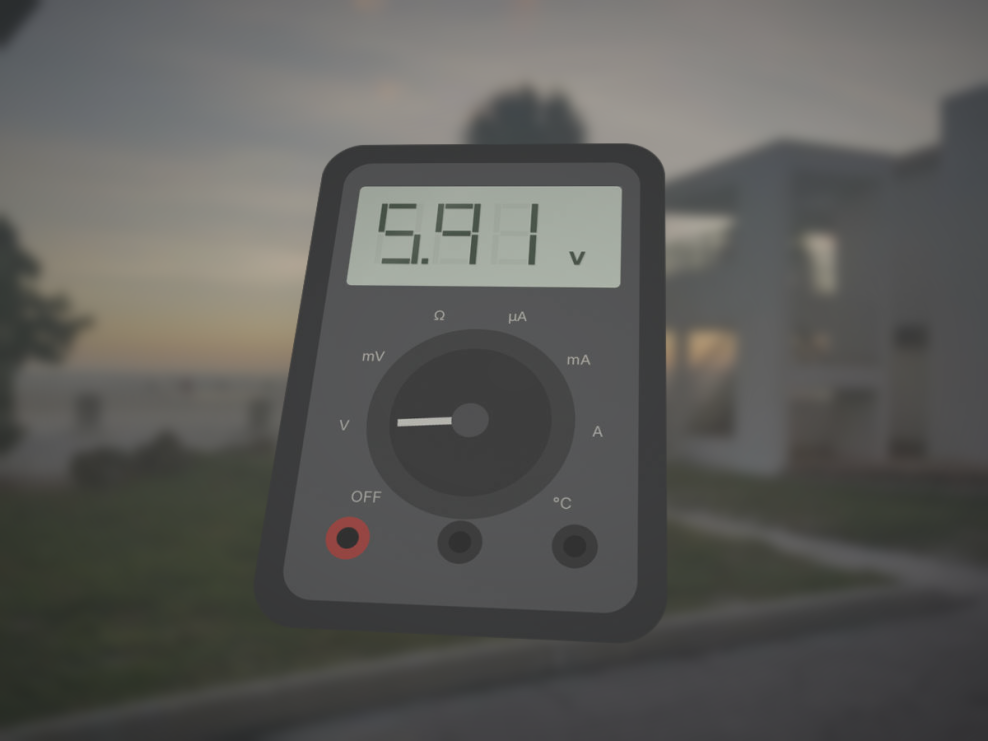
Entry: 5.91V
